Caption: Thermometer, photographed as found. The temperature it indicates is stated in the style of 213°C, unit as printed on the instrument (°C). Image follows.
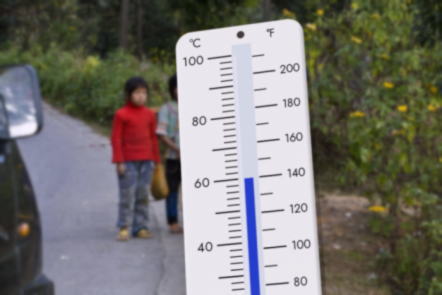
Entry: 60°C
